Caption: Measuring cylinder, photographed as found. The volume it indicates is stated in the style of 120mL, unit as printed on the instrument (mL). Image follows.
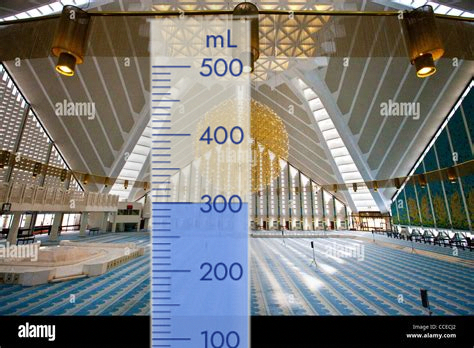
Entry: 300mL
